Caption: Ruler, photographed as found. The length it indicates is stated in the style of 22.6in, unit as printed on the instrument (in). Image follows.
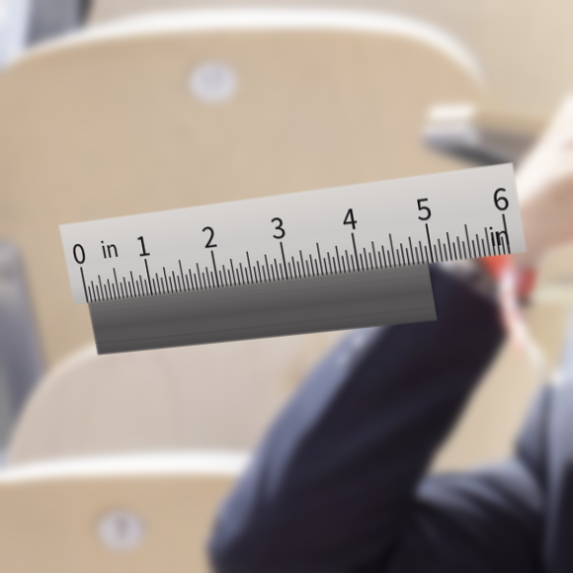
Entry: 4.9375in
